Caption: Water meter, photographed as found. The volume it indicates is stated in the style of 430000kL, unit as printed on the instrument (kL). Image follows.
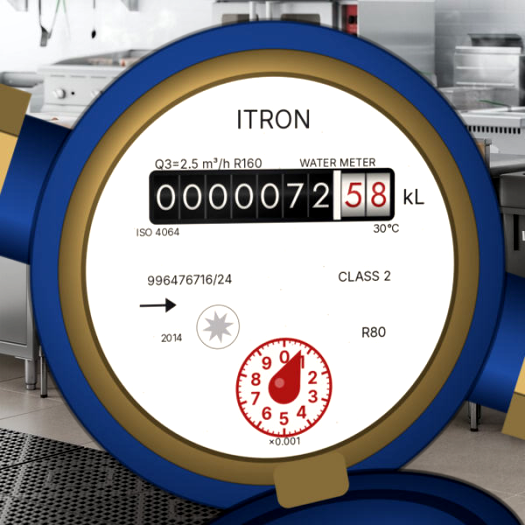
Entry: 72.580kL
